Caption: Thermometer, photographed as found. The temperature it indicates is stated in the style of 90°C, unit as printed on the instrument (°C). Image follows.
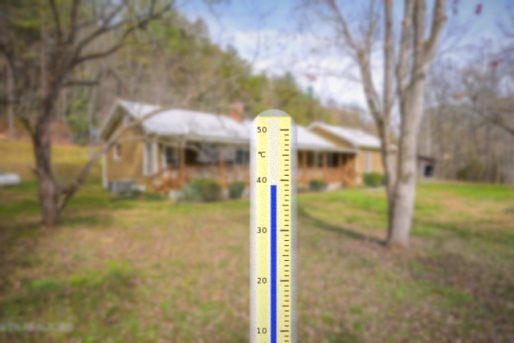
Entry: 39°C
